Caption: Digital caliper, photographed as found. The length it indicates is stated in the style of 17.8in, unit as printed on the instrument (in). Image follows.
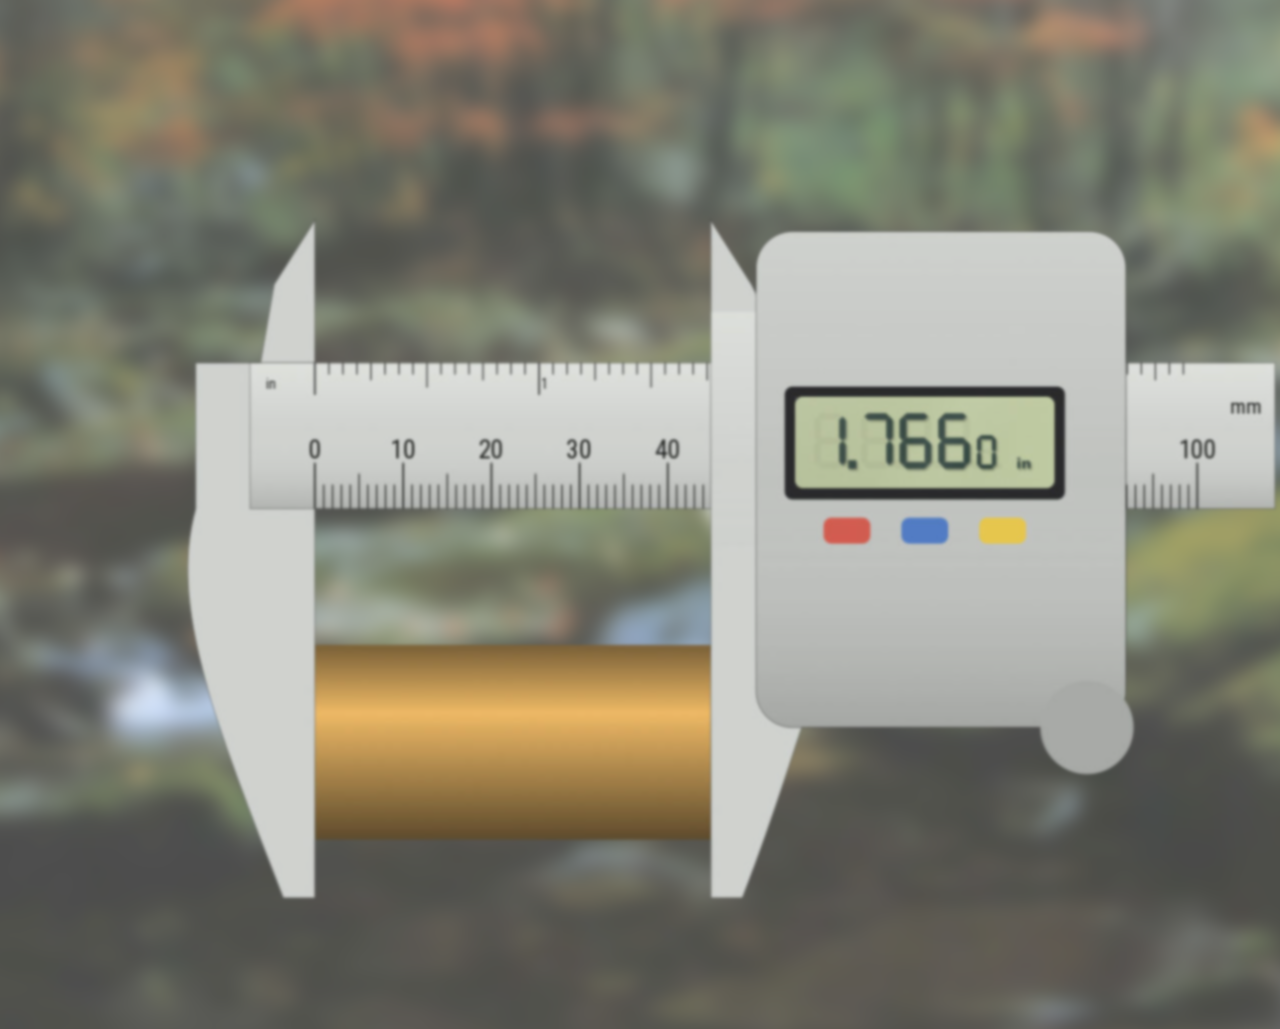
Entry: 1.7660in
